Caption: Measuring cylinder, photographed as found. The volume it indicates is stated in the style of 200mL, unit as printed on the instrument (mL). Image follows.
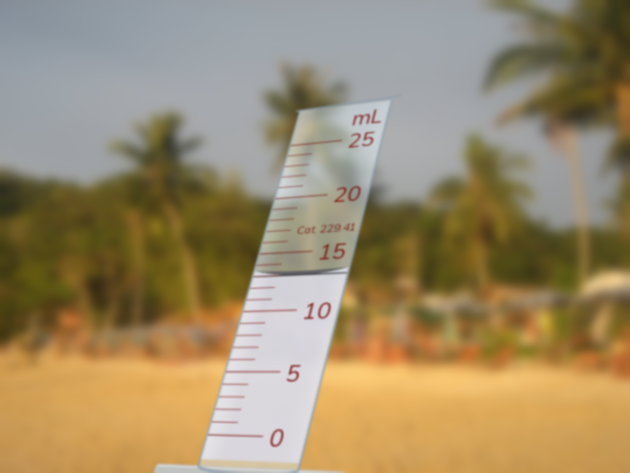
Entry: 13mL
